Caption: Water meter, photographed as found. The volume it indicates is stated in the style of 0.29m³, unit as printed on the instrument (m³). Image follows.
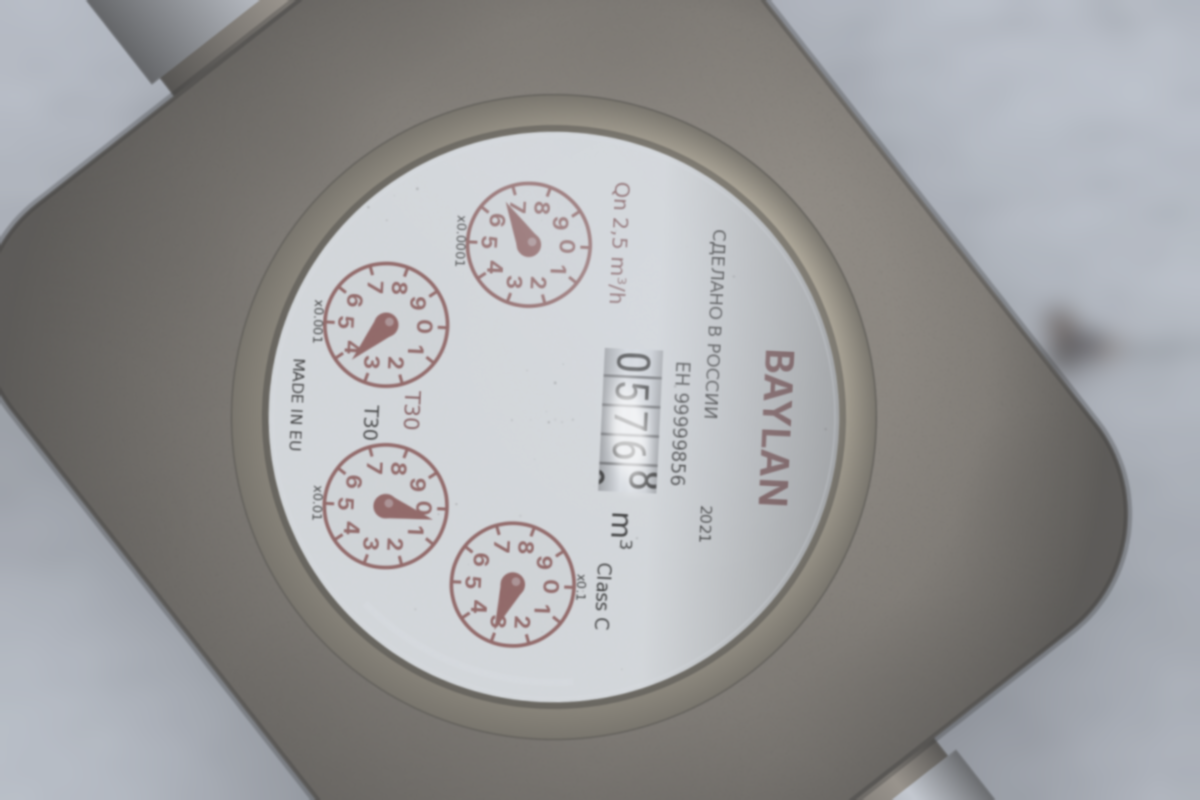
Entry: 5768.3036m³
